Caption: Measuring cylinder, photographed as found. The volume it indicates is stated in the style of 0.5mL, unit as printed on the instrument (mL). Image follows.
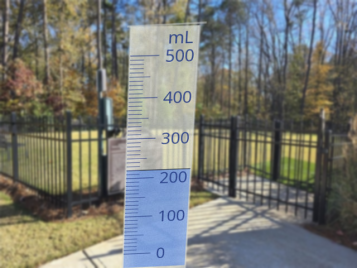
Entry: 220mL
